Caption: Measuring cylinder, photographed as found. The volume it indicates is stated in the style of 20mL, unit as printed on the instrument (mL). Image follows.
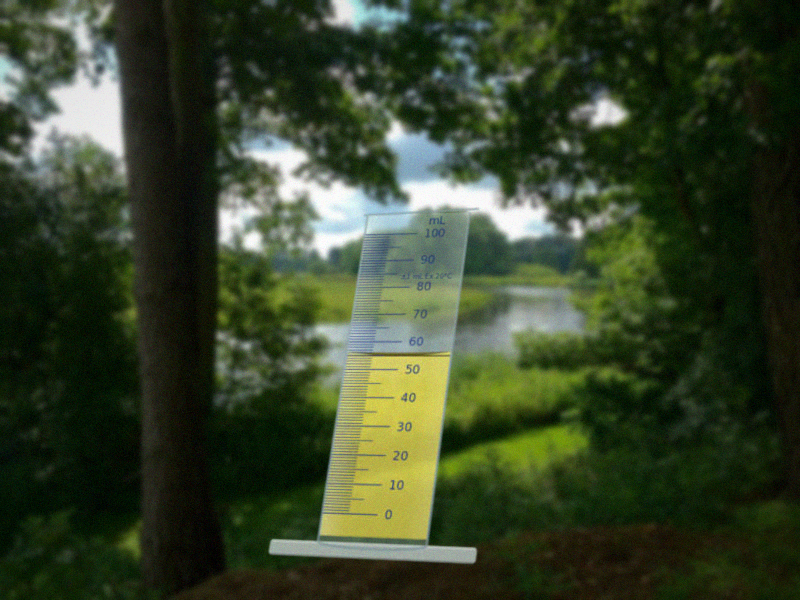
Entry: 55mL
